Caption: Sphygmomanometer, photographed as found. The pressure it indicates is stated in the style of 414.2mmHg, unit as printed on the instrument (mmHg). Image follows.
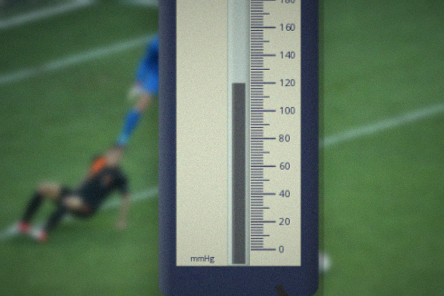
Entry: 120mmHg
